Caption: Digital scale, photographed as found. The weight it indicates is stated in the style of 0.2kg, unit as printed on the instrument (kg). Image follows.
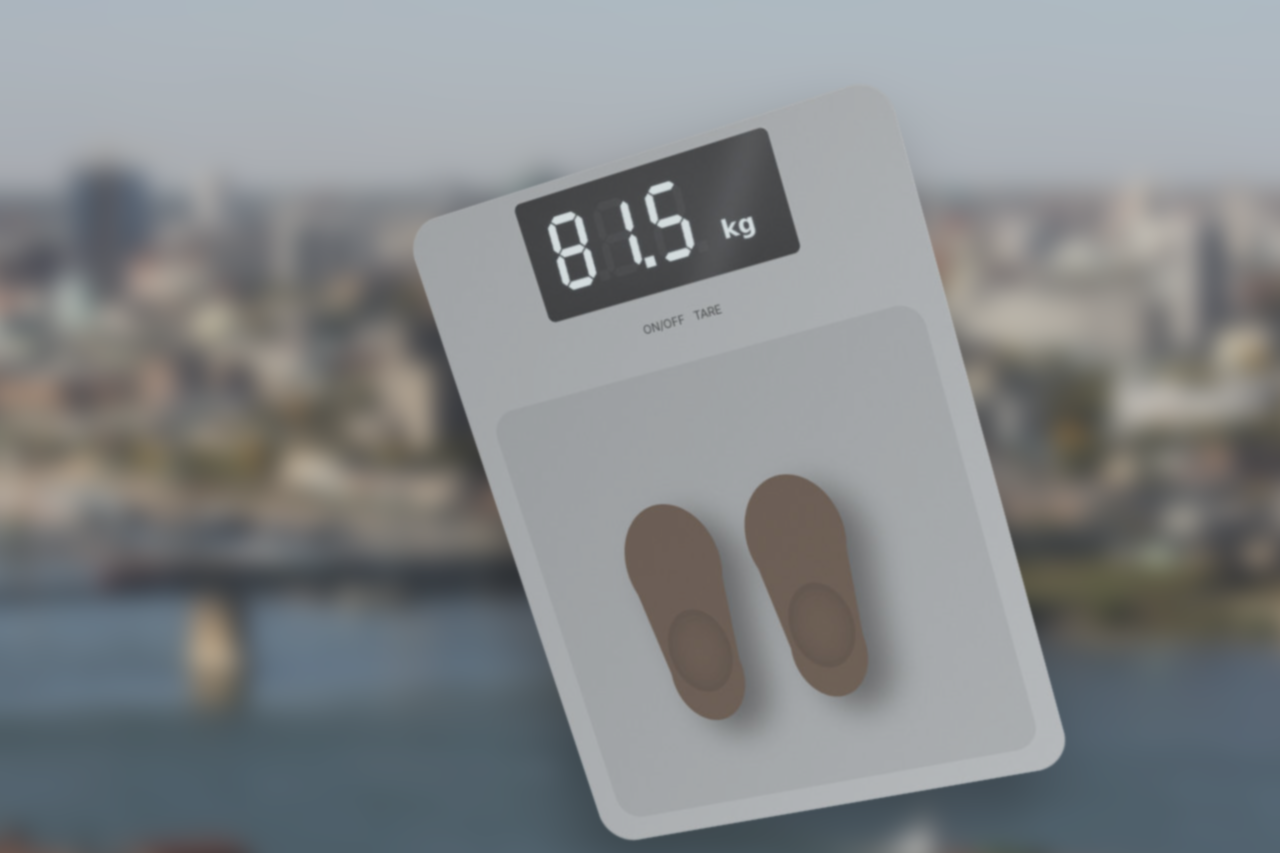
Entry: 81.5kg
